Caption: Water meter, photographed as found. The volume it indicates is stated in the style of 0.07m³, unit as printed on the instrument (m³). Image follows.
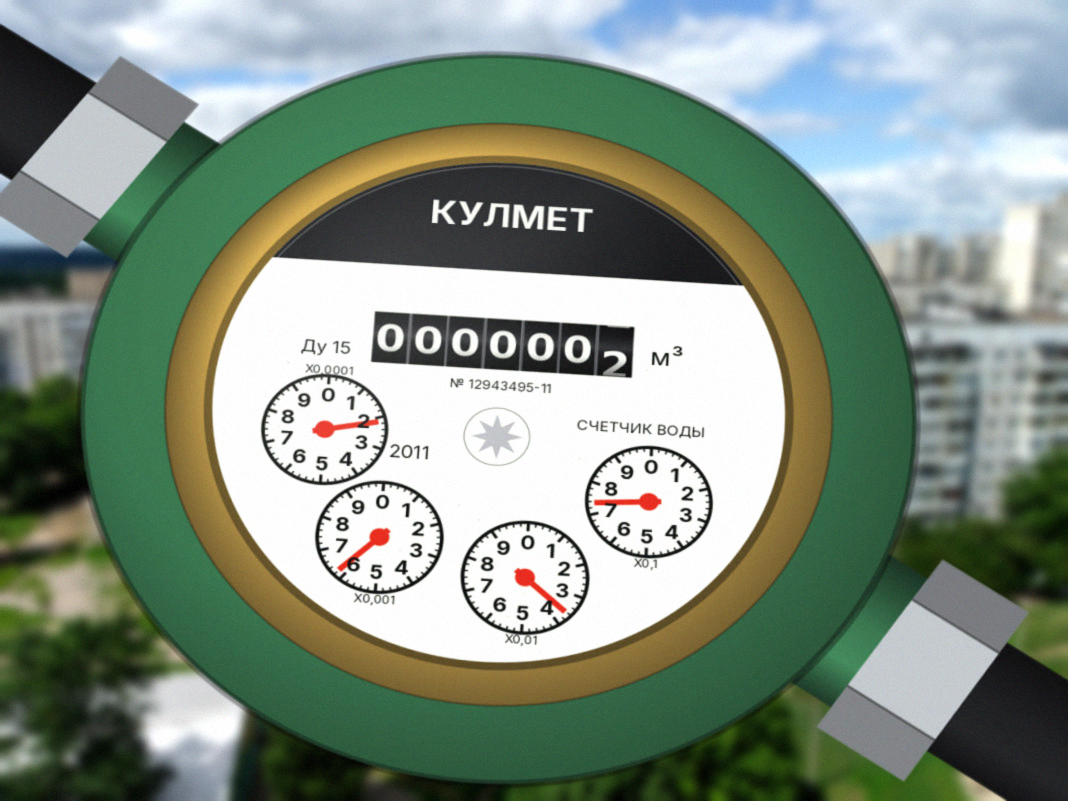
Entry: 1.7362m³
